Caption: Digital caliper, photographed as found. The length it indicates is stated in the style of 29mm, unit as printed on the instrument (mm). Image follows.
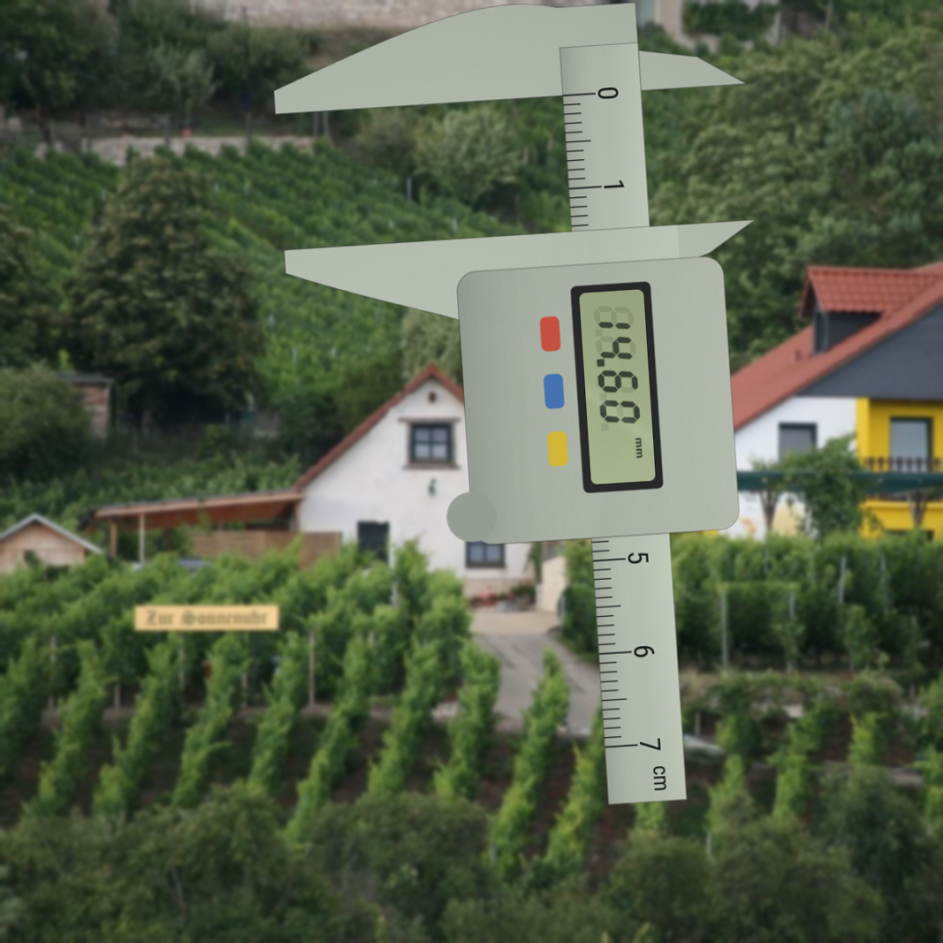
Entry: 14.60mm
